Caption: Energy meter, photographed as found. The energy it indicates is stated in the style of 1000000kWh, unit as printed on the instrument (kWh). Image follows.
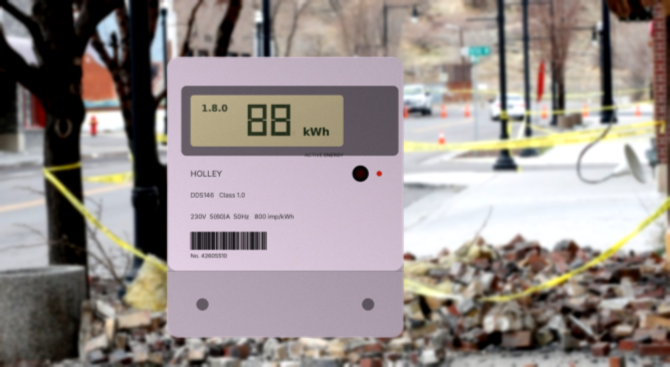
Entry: 88kWh
